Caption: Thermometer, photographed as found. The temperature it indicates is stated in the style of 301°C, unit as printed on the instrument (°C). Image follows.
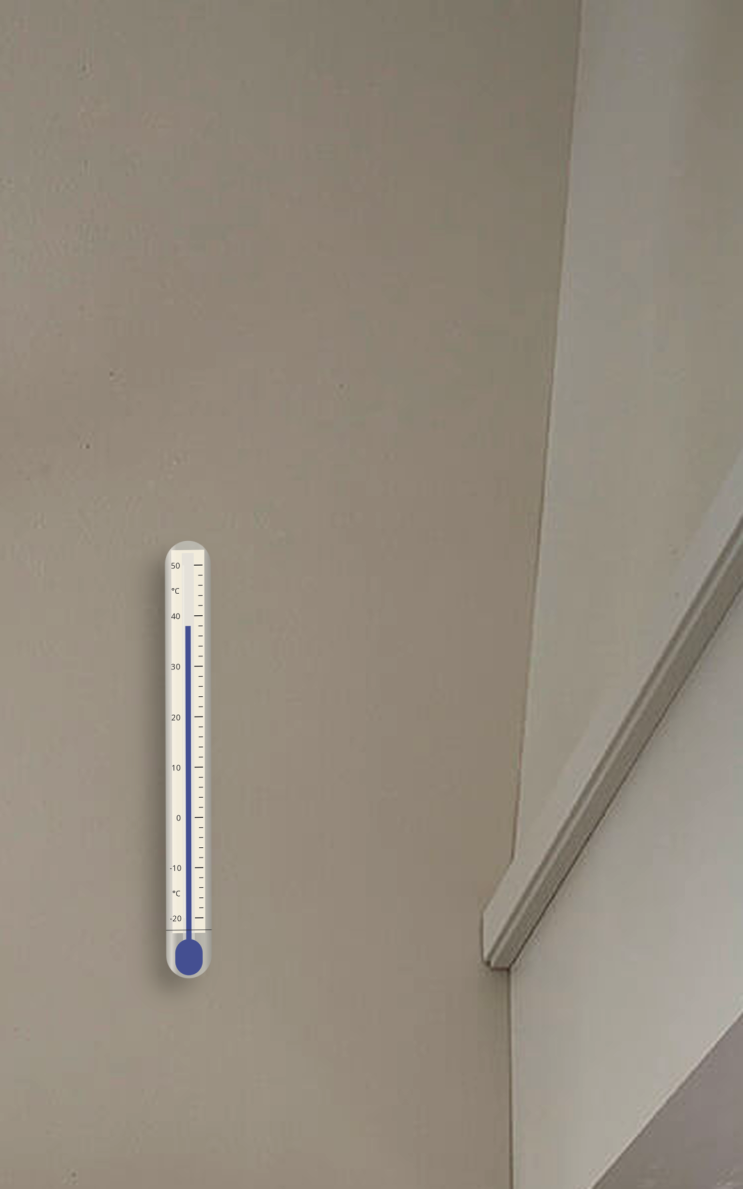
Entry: 38°C
